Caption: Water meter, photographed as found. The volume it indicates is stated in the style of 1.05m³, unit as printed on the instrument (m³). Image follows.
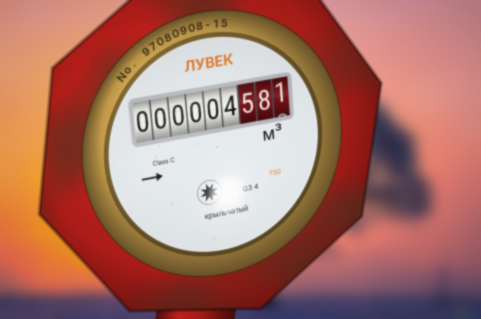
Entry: 4.581m³
